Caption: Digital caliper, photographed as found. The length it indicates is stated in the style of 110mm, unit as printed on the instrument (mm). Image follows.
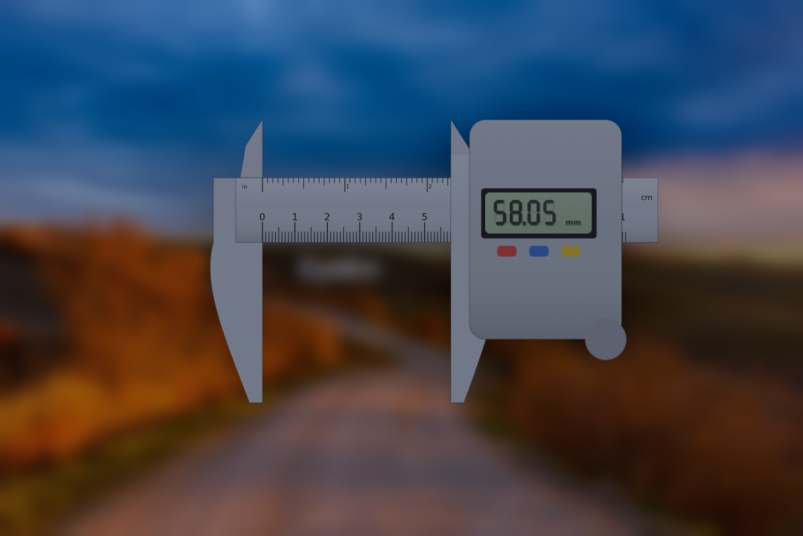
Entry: 58.05mm
